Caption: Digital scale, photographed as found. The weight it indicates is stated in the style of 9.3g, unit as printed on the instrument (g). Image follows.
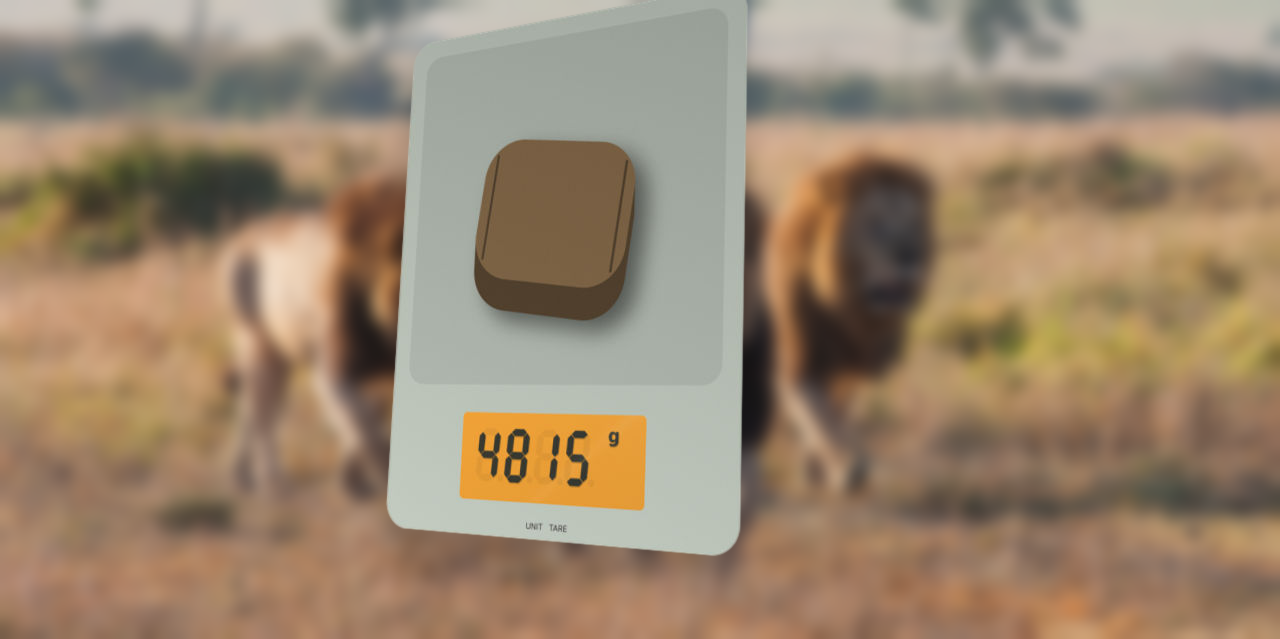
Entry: 4815g
